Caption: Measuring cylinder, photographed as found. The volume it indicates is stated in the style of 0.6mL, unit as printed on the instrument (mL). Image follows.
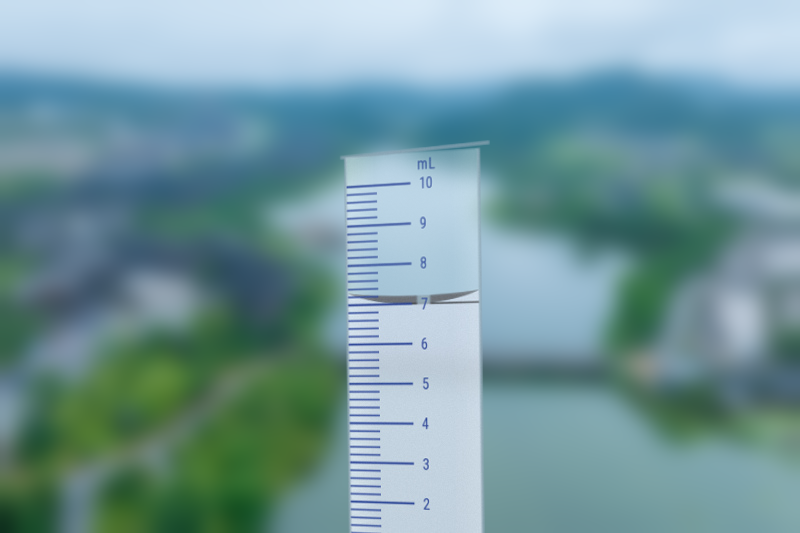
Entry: 7mL
